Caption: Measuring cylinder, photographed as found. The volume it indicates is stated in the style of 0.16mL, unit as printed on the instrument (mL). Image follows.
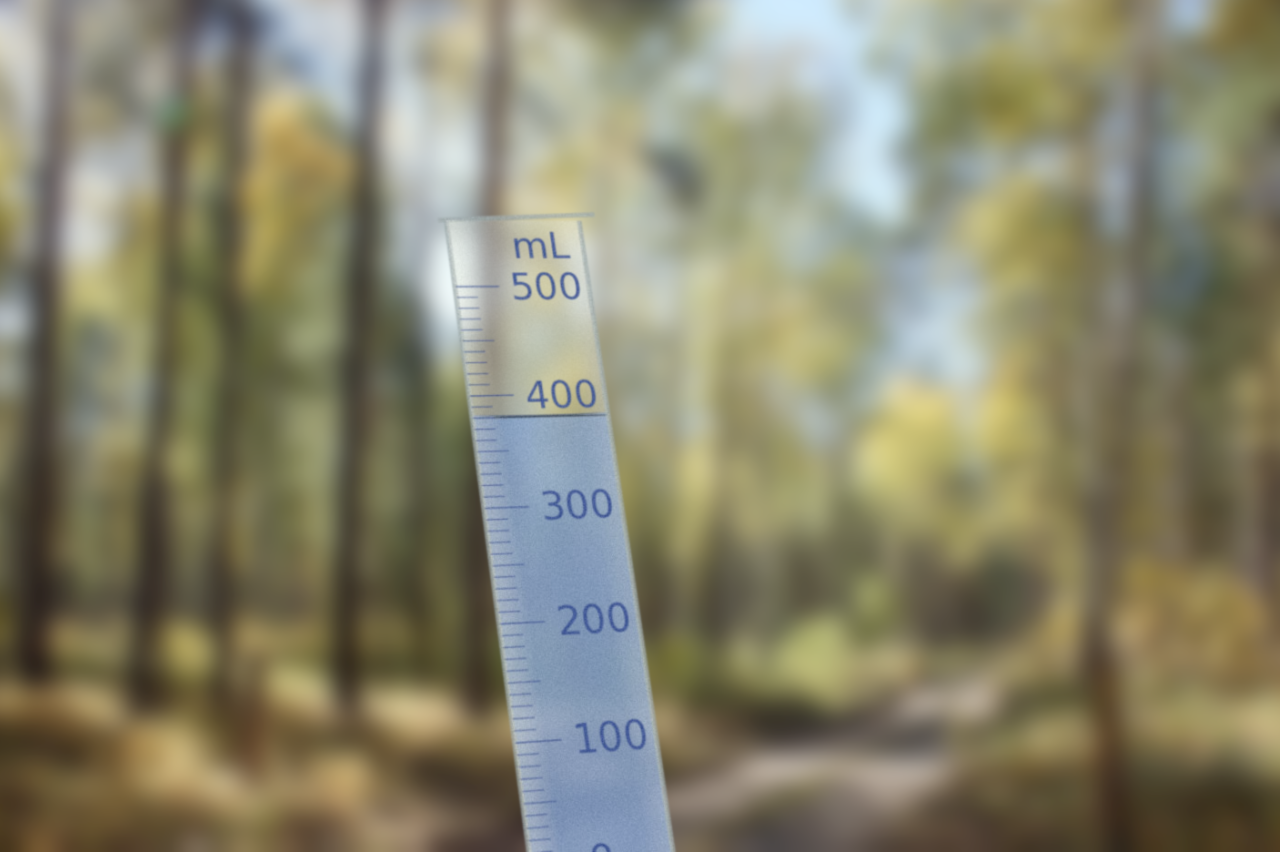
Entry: 380mL
